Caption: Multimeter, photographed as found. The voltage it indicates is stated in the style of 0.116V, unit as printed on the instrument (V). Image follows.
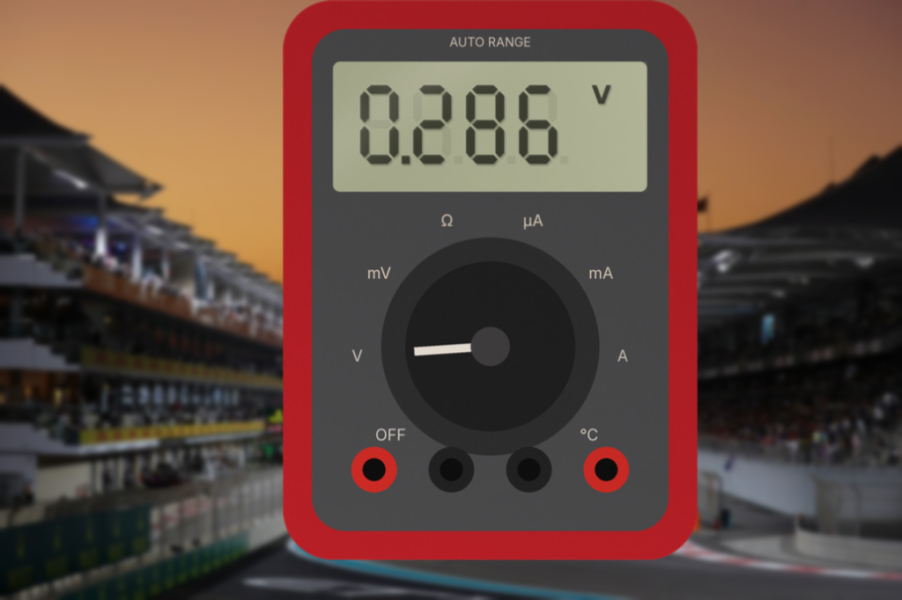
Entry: 0.286V
